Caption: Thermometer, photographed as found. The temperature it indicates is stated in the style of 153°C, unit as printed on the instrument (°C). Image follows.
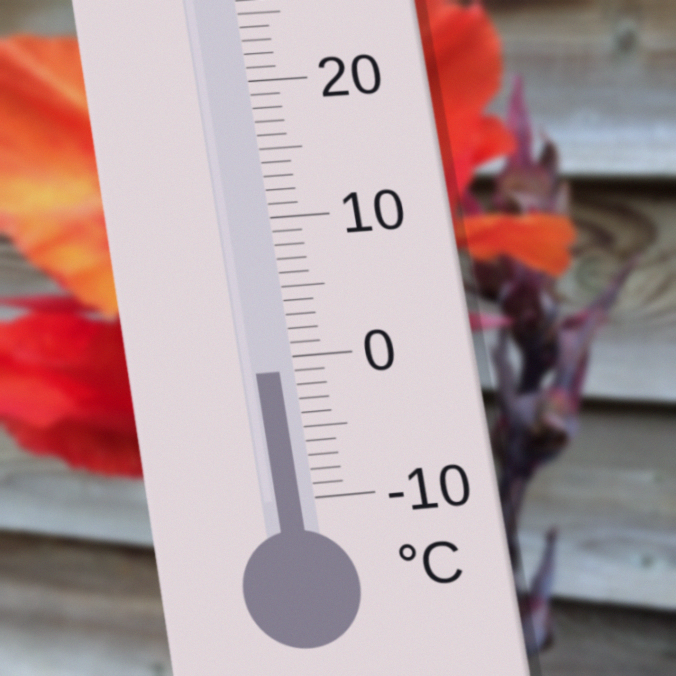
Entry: -1°C
